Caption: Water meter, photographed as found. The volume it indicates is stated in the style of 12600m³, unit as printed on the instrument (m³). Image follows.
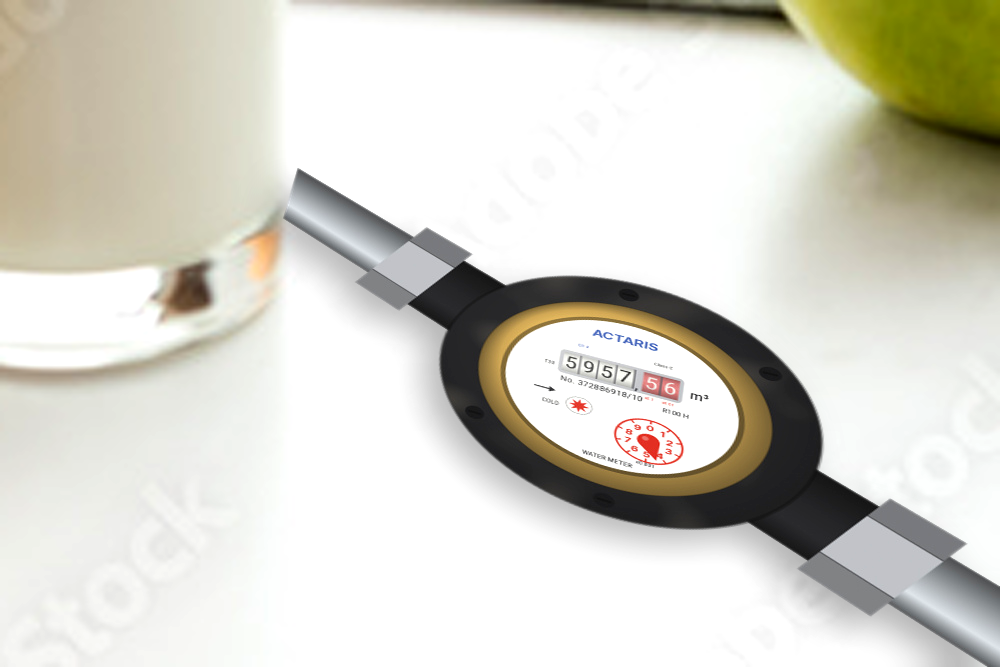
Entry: 5957.564m³
